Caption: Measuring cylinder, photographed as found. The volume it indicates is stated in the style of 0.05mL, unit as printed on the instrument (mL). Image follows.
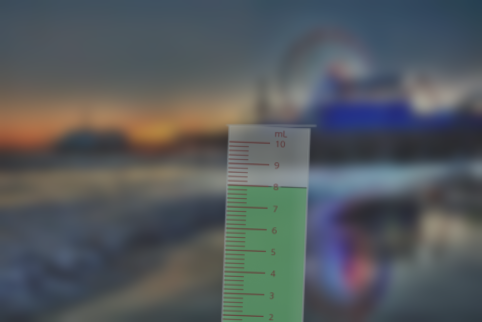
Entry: 8mL
